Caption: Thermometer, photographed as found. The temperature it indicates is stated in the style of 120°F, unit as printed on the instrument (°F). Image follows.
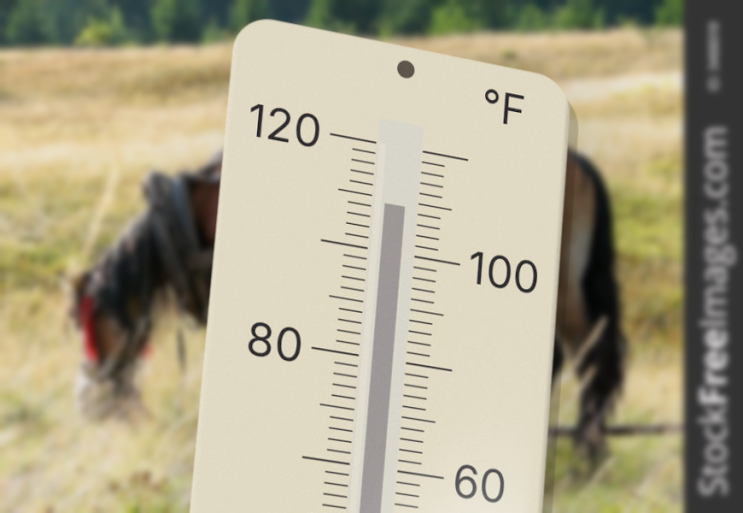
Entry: 109°F
